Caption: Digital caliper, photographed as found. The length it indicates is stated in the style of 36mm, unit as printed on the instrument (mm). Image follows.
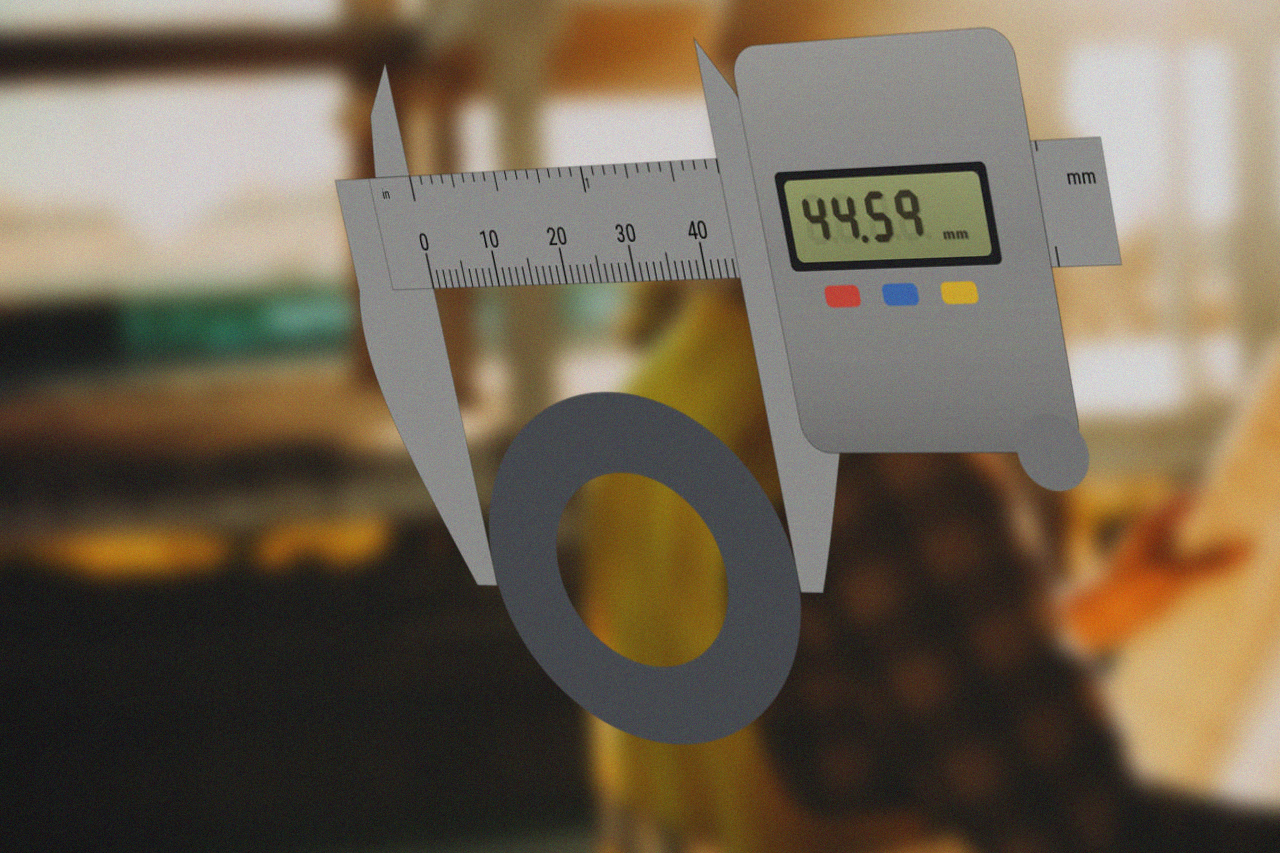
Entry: 44.59mm
